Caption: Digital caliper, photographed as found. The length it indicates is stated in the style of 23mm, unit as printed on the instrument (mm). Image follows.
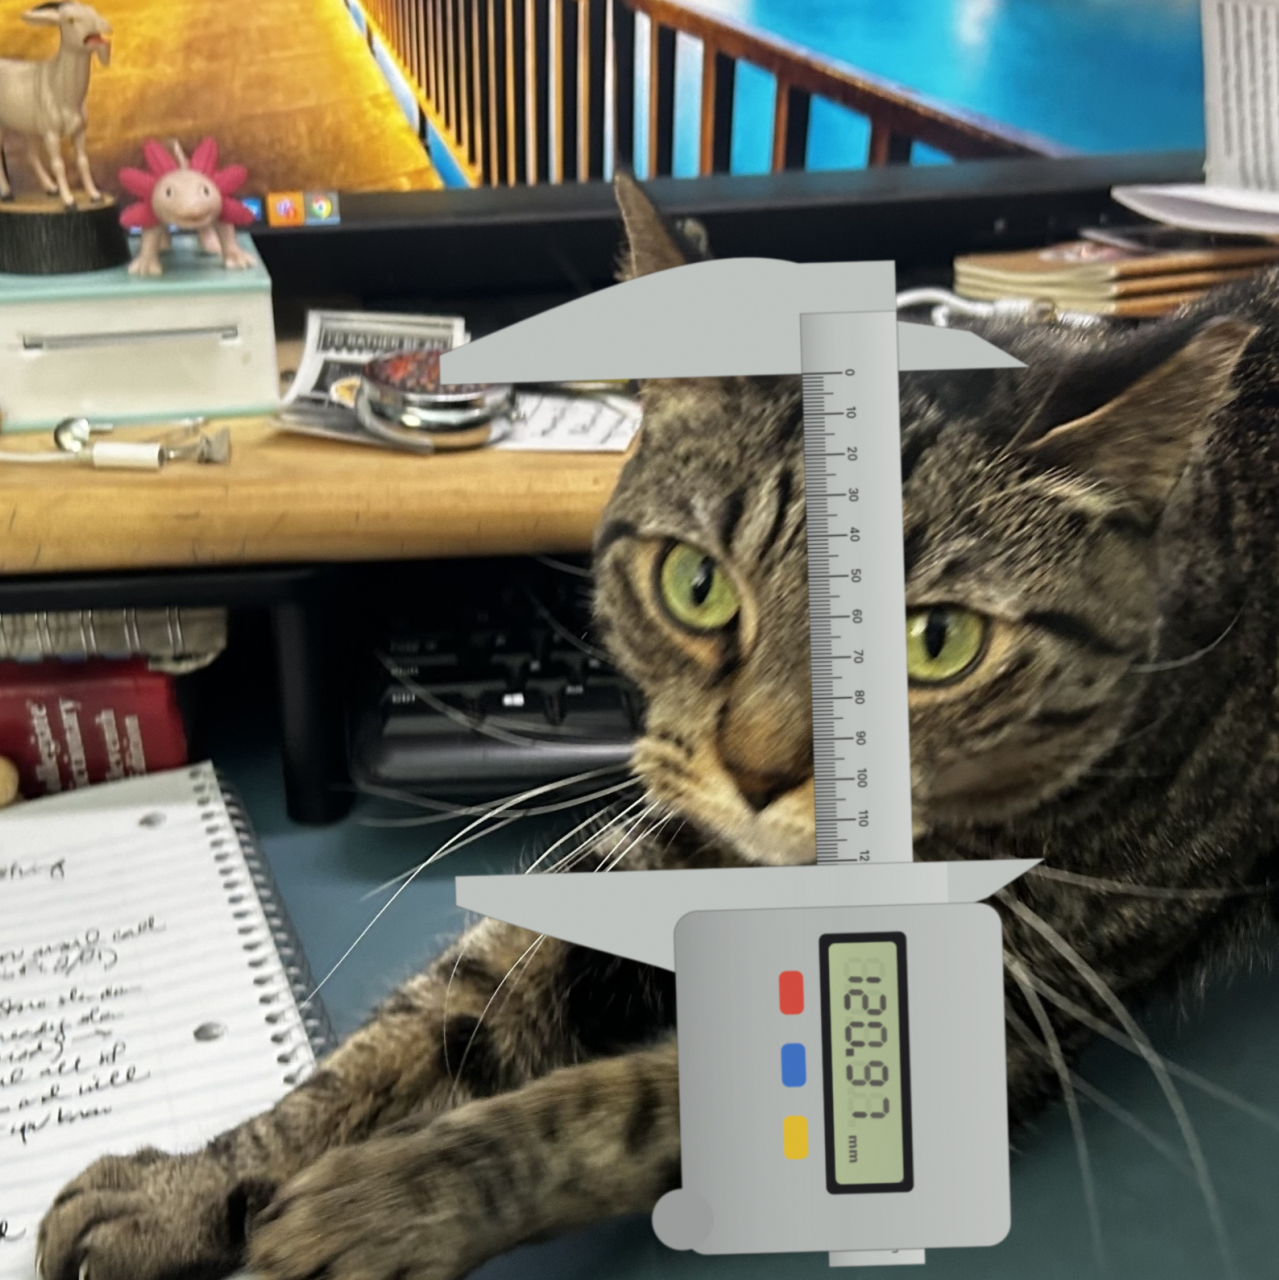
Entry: 120.97mm
